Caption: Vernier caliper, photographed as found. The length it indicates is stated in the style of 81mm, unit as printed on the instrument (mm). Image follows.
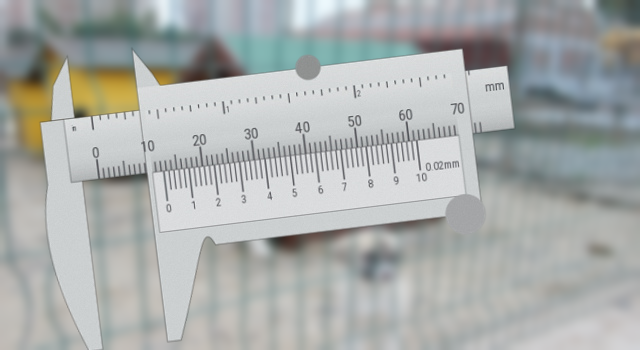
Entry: 12.5mm
